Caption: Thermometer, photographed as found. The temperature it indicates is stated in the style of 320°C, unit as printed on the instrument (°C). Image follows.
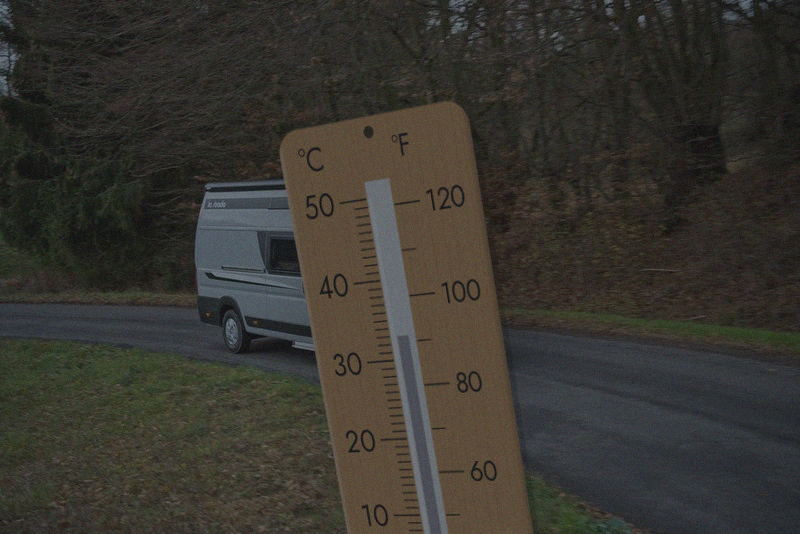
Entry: 33°C
